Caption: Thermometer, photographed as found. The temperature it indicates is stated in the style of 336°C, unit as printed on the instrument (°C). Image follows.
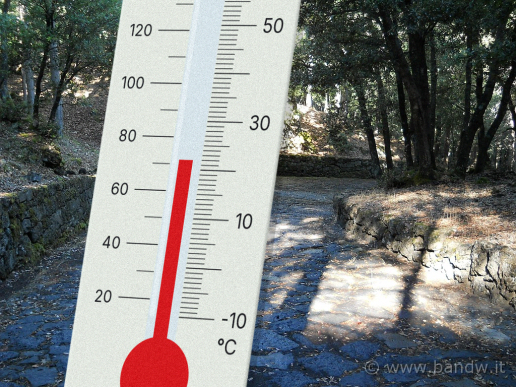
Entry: 22°C
